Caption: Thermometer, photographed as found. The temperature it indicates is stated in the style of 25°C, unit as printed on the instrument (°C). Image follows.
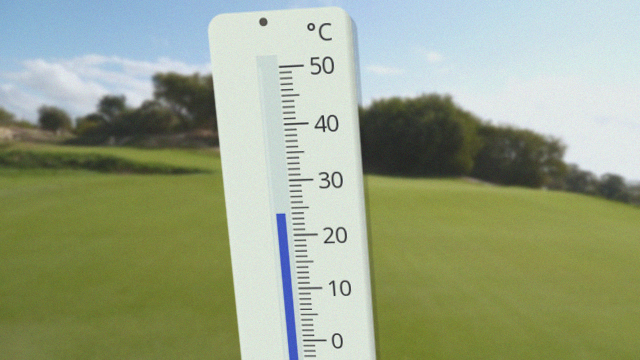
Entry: 24°C
